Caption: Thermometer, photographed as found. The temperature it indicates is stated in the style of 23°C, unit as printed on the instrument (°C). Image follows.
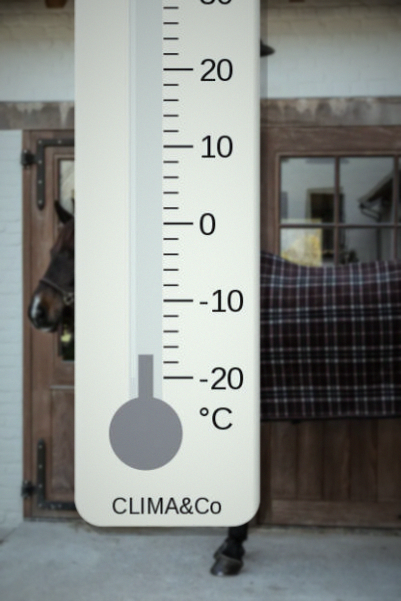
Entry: -17°C
